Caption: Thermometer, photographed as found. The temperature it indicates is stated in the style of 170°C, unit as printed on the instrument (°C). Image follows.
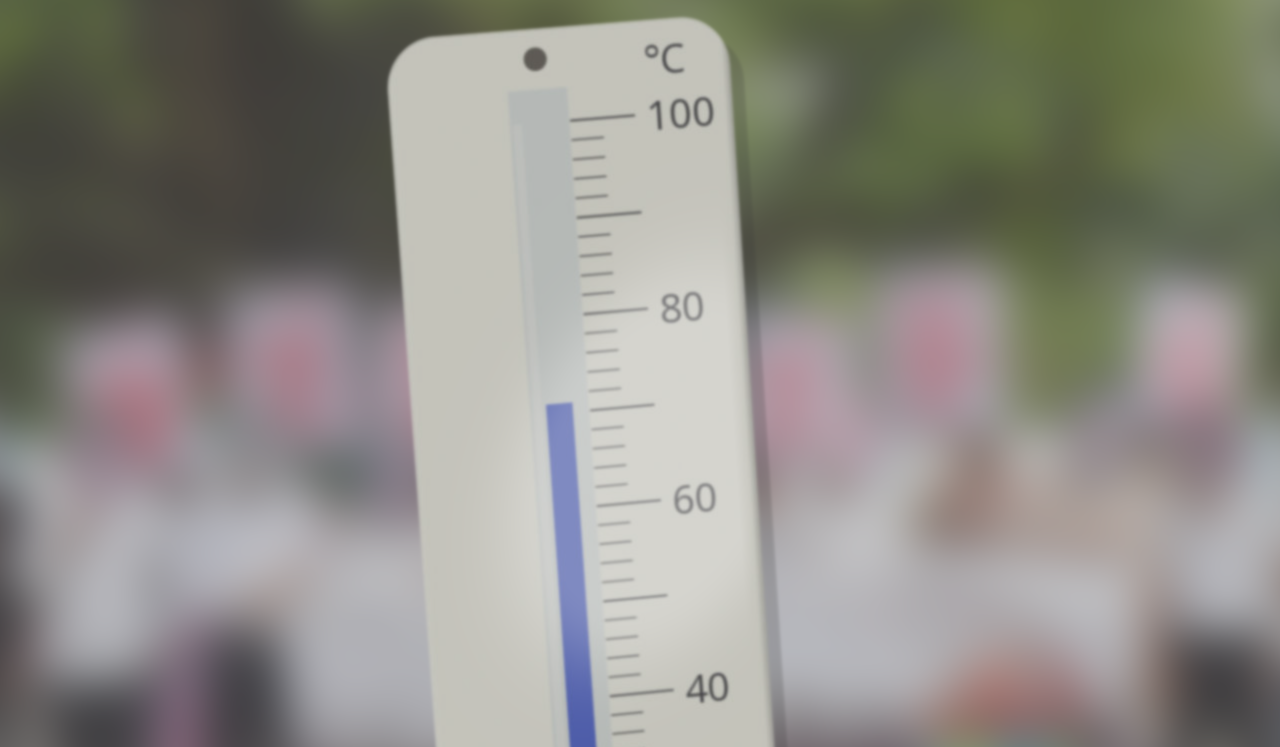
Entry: 71°C
